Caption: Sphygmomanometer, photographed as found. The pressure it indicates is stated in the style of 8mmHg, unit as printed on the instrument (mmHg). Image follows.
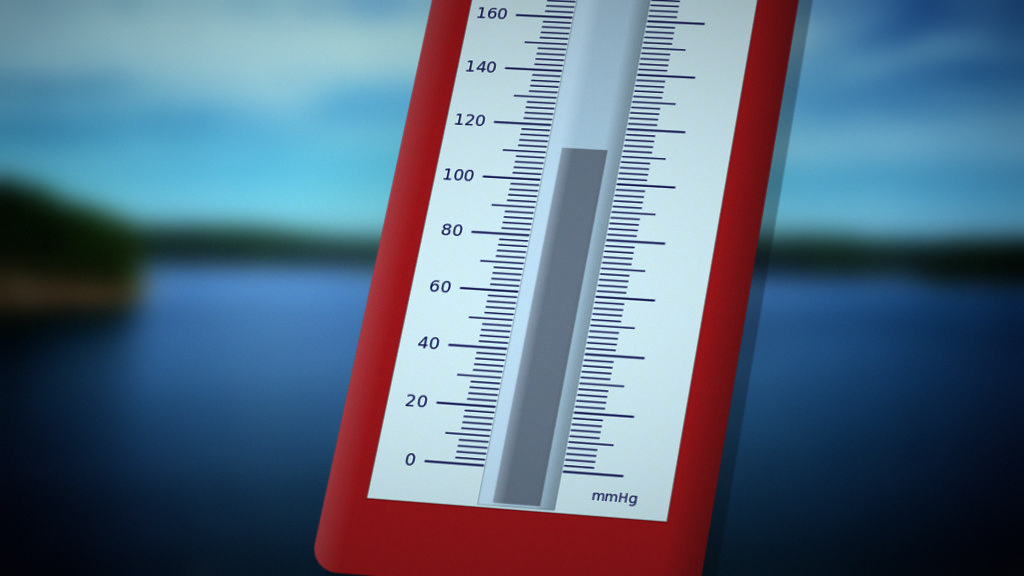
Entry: 112mmHg
